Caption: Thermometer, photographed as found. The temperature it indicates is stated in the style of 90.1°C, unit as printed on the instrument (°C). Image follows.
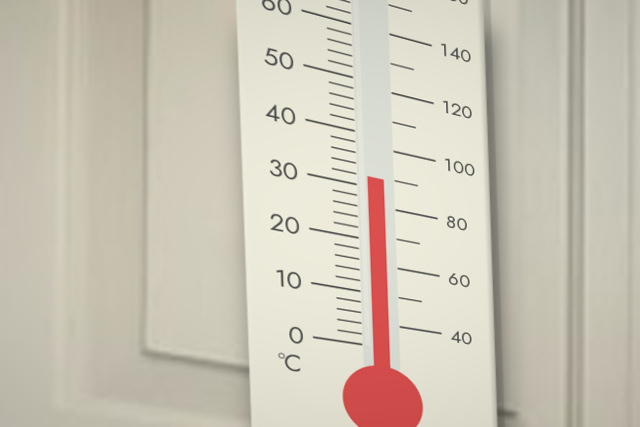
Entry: 32°C
